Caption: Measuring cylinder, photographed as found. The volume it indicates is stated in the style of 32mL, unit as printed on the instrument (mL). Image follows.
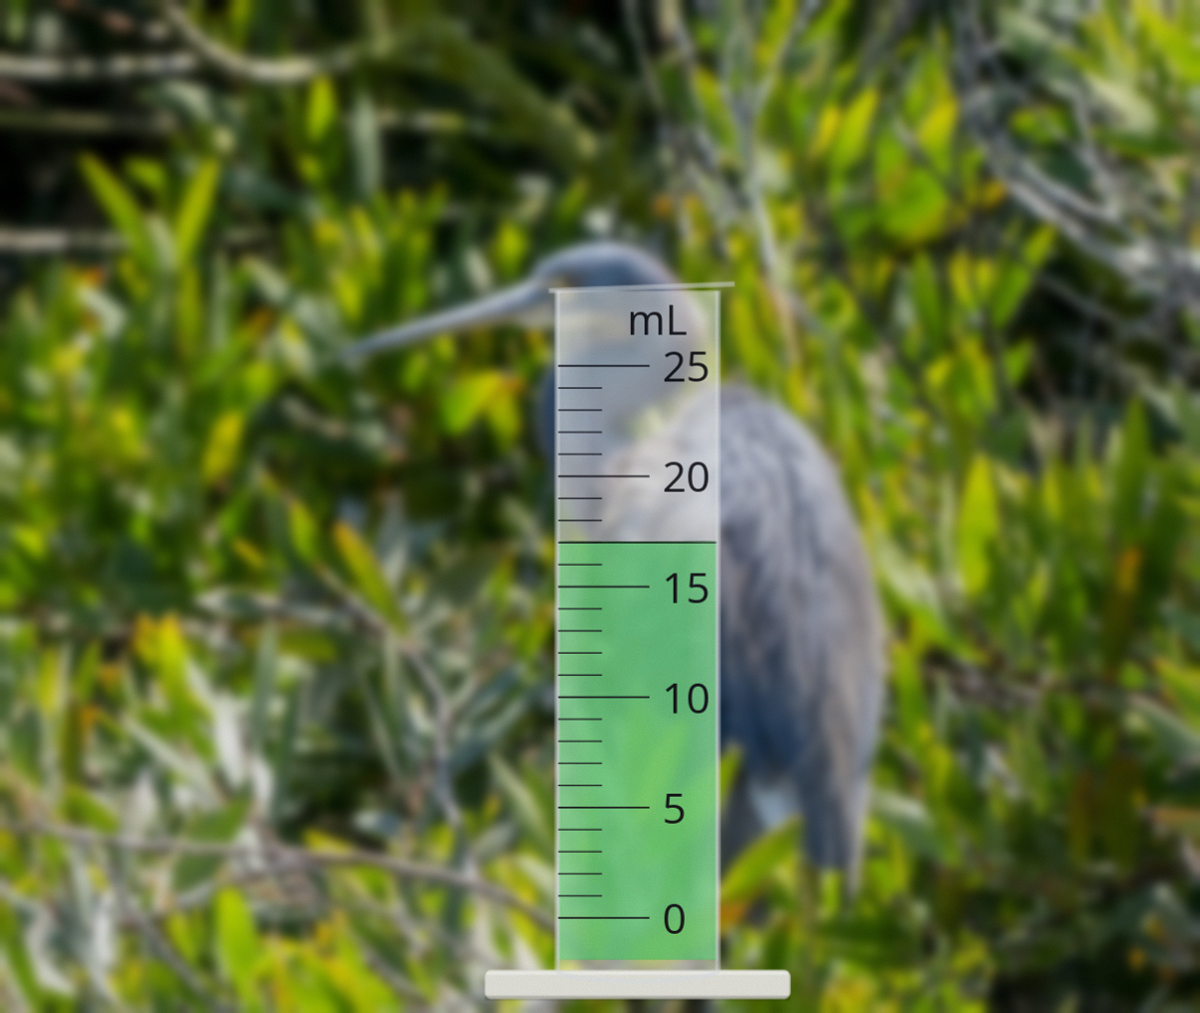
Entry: 17mL
